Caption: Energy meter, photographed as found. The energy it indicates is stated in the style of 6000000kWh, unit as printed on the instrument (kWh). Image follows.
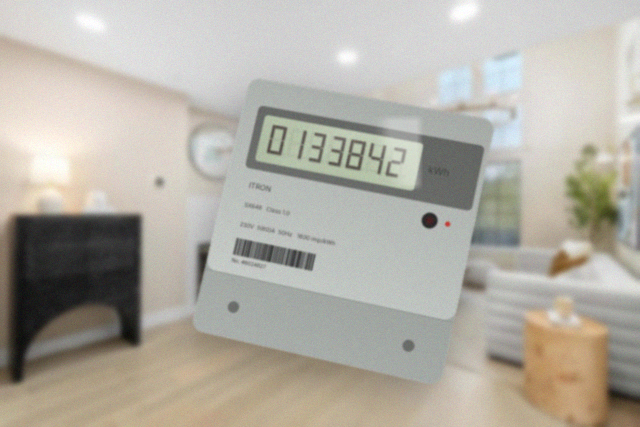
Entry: 133842kWh
